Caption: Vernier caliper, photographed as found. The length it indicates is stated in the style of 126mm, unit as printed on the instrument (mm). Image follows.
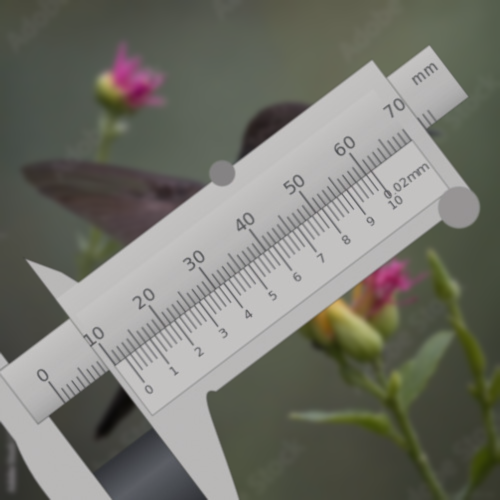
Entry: 12.0mm
